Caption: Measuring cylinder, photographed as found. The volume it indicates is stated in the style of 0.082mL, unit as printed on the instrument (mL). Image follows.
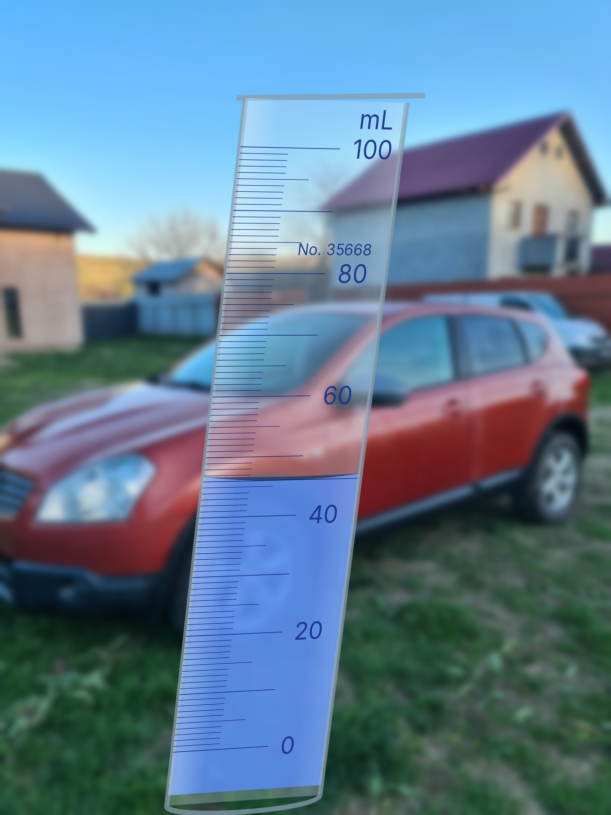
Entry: 46mL
